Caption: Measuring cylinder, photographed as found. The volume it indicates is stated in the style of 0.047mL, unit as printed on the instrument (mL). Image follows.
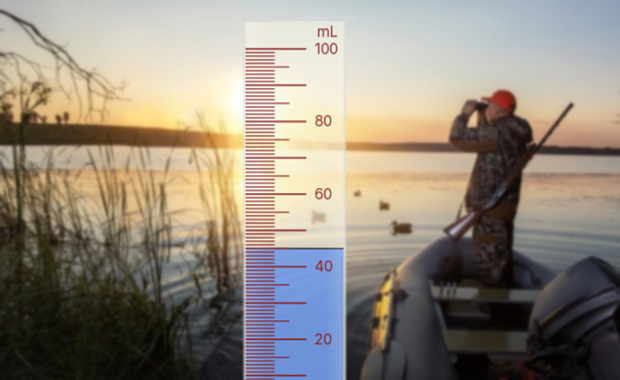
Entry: 45mL
